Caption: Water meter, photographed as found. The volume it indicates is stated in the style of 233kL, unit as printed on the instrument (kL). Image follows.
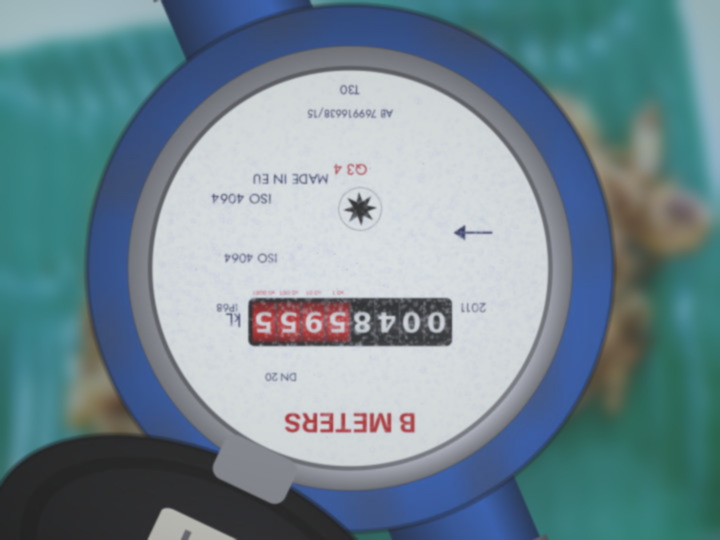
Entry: 48.5955kL
